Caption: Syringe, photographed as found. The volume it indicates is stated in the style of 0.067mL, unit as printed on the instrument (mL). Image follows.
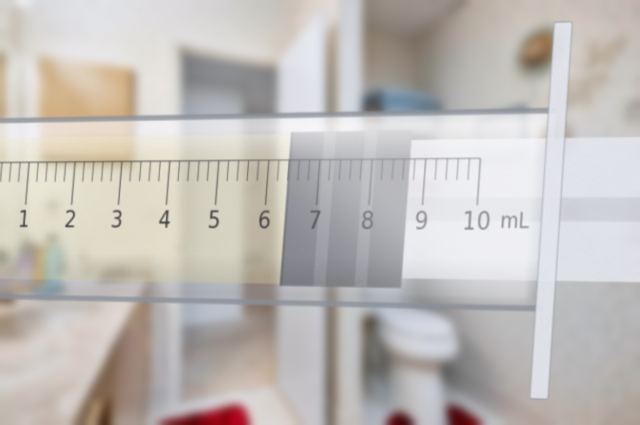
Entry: 6.4mL
